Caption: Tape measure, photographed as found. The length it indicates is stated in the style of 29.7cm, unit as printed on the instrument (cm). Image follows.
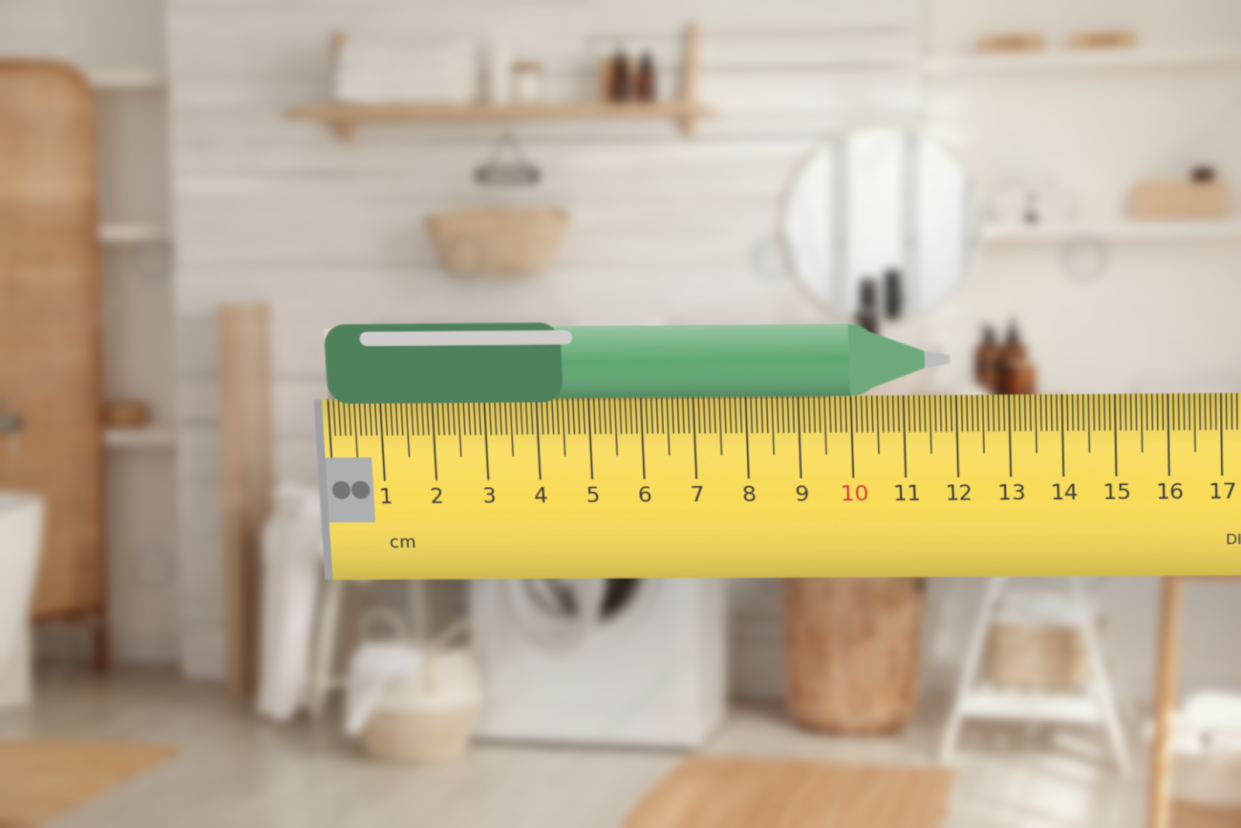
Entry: 11.9cm
